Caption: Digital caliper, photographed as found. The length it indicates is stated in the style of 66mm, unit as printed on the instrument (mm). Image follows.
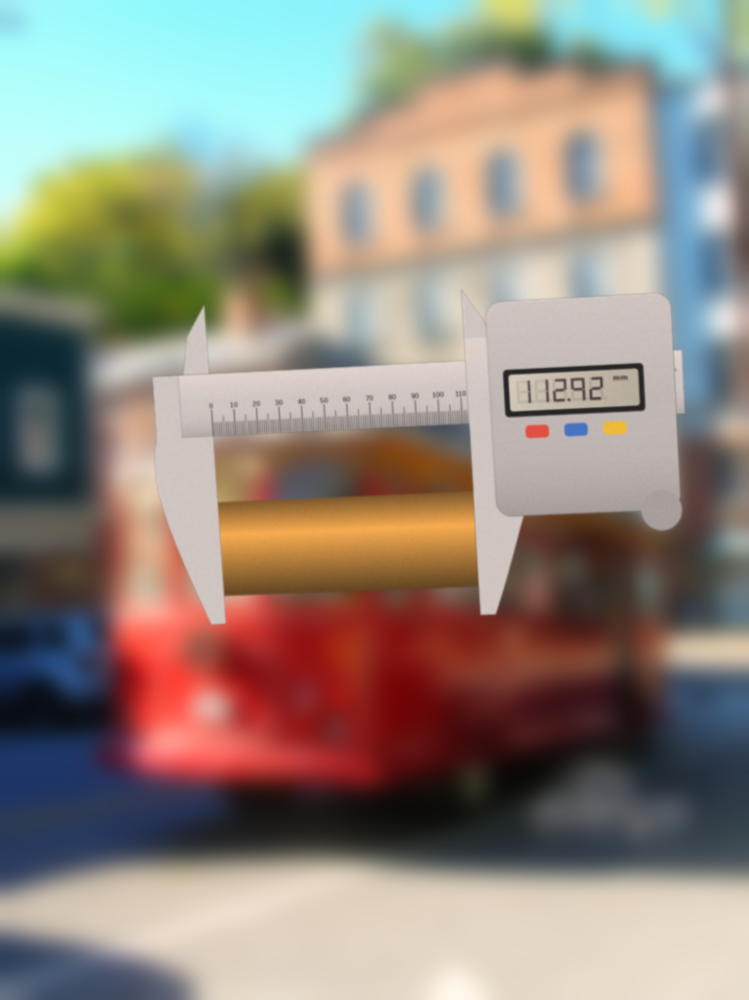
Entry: 112.92mm
